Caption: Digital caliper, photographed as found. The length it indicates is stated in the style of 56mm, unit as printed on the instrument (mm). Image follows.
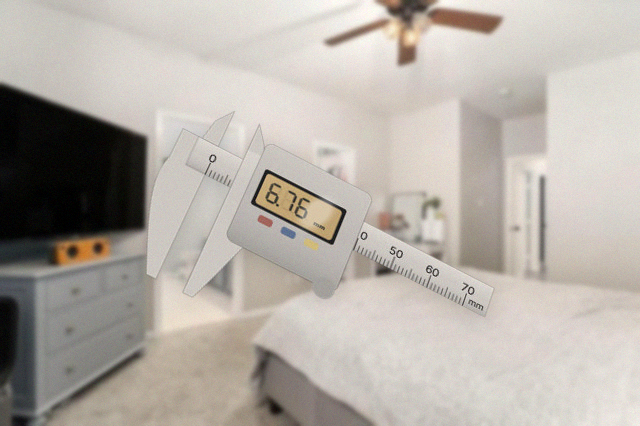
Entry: 6.76mm
